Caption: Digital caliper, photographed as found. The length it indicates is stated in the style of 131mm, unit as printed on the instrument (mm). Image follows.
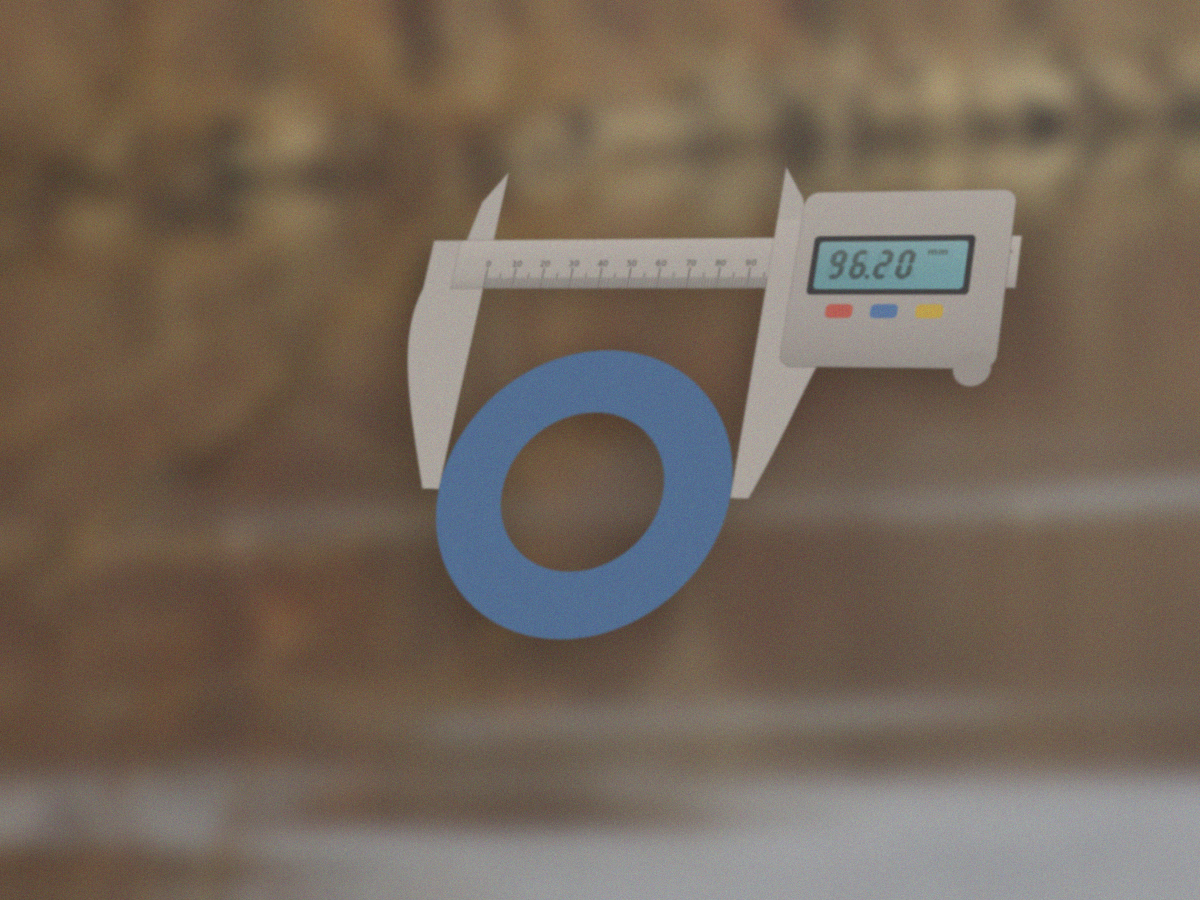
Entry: 96.20mm
